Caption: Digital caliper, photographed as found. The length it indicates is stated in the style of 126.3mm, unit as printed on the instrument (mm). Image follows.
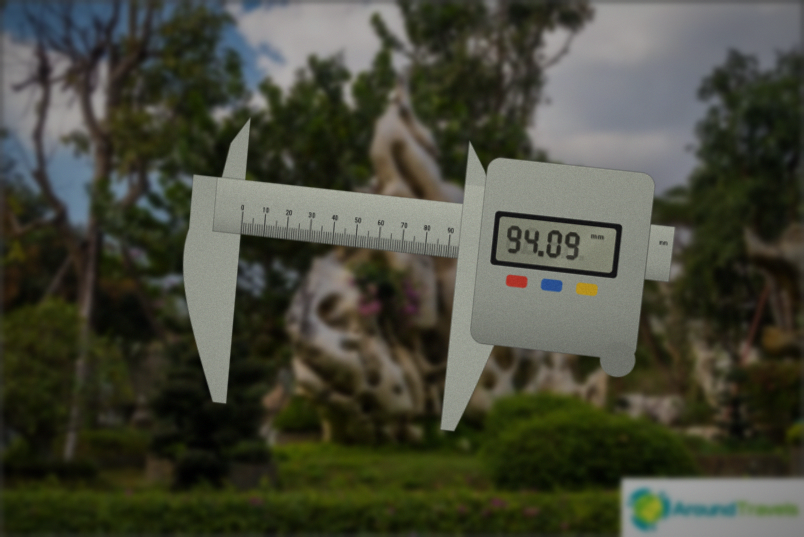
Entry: 94.09mm
